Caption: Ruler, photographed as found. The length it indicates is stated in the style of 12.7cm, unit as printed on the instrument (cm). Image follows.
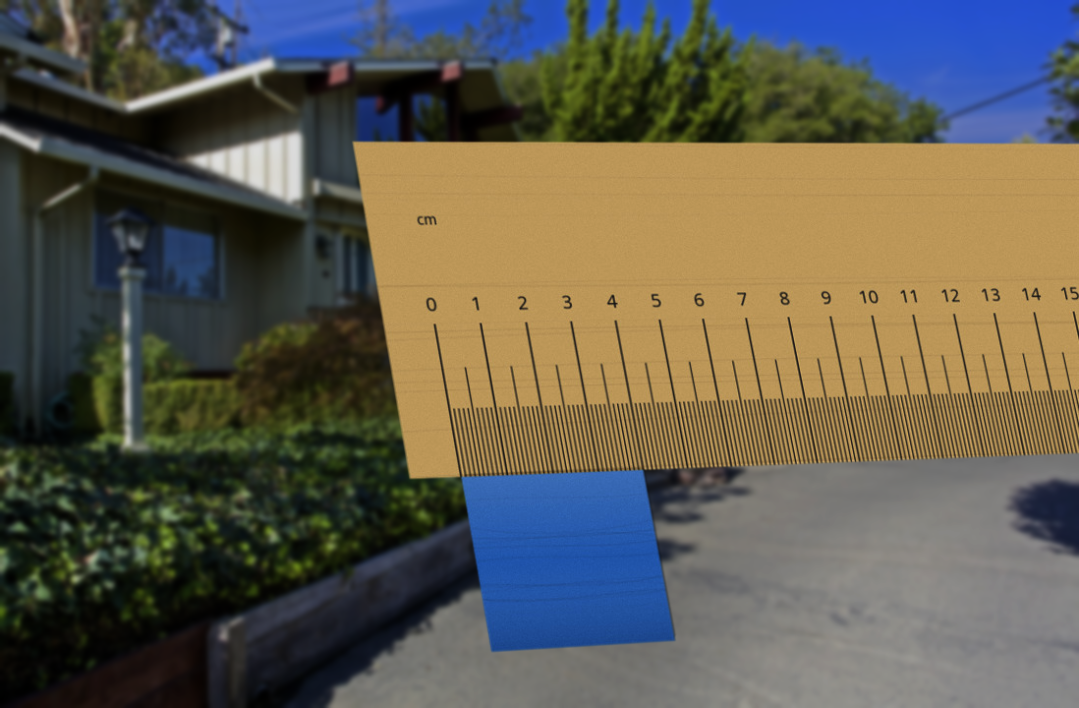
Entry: 4cm
